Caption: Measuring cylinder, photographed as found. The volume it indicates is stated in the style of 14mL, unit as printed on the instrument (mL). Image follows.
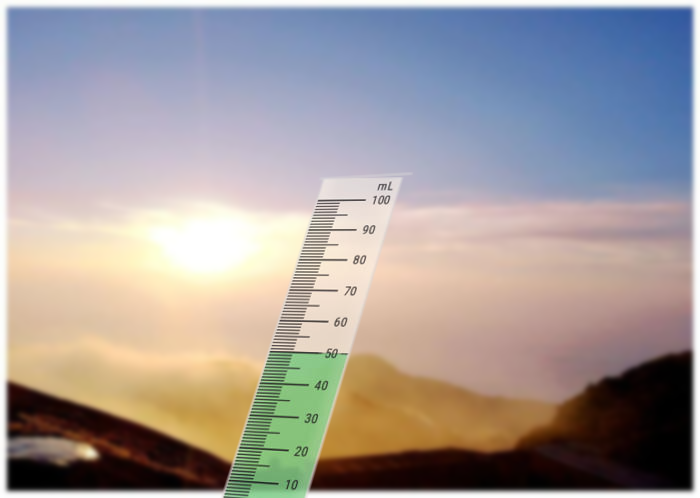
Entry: 50mL
